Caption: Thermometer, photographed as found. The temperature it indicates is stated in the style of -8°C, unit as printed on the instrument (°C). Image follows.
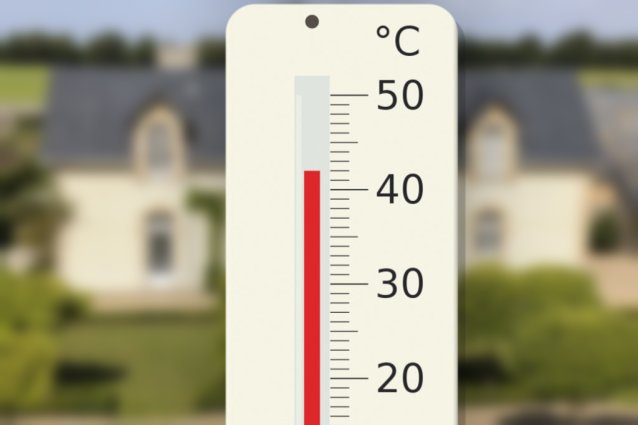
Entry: 42°C
